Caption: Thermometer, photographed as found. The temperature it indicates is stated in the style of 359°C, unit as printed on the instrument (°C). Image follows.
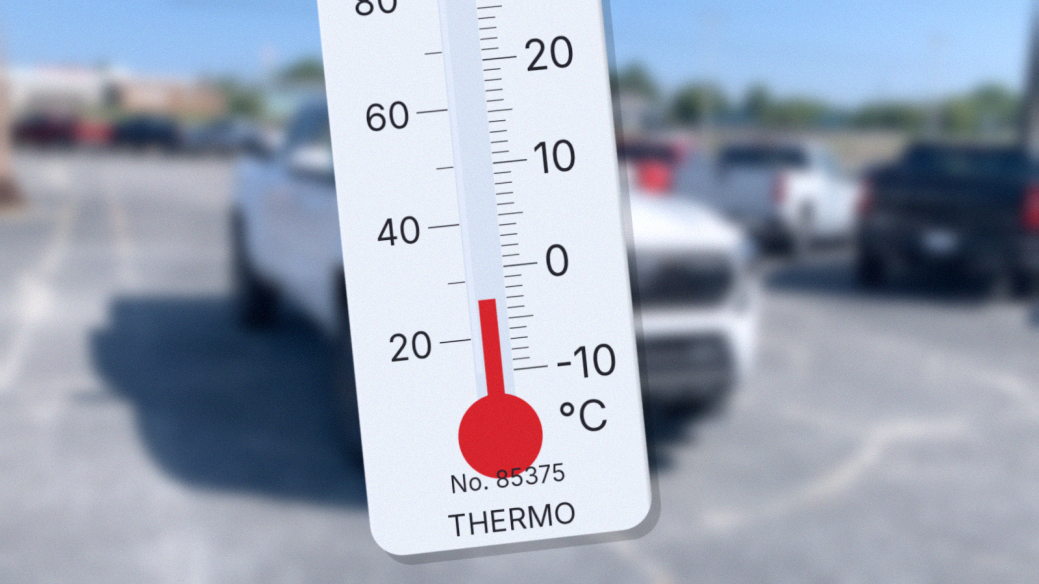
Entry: -3°C
